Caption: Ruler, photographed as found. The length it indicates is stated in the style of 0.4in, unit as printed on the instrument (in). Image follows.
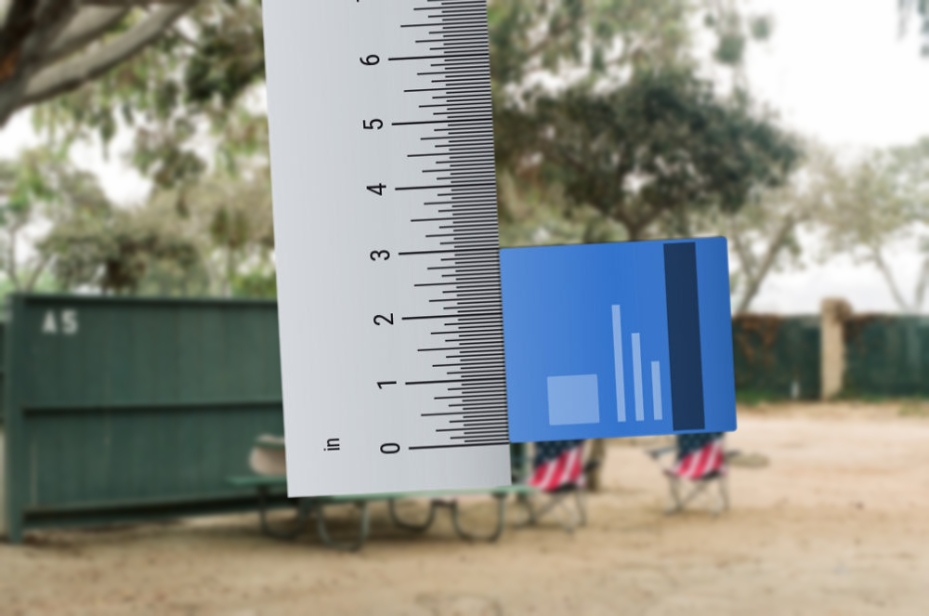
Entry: 3in
